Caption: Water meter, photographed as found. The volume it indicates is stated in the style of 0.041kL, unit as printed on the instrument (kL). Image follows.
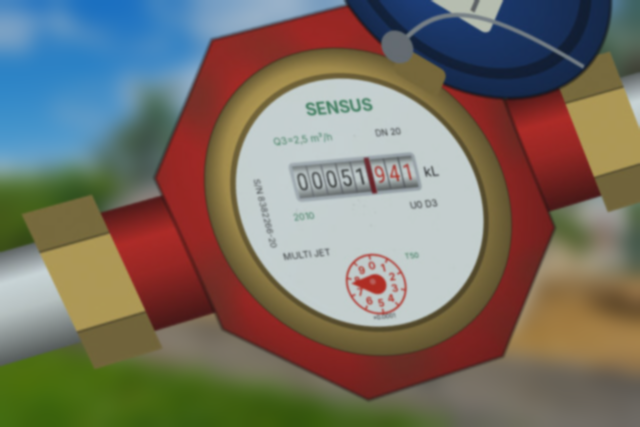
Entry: 51.9417kL
